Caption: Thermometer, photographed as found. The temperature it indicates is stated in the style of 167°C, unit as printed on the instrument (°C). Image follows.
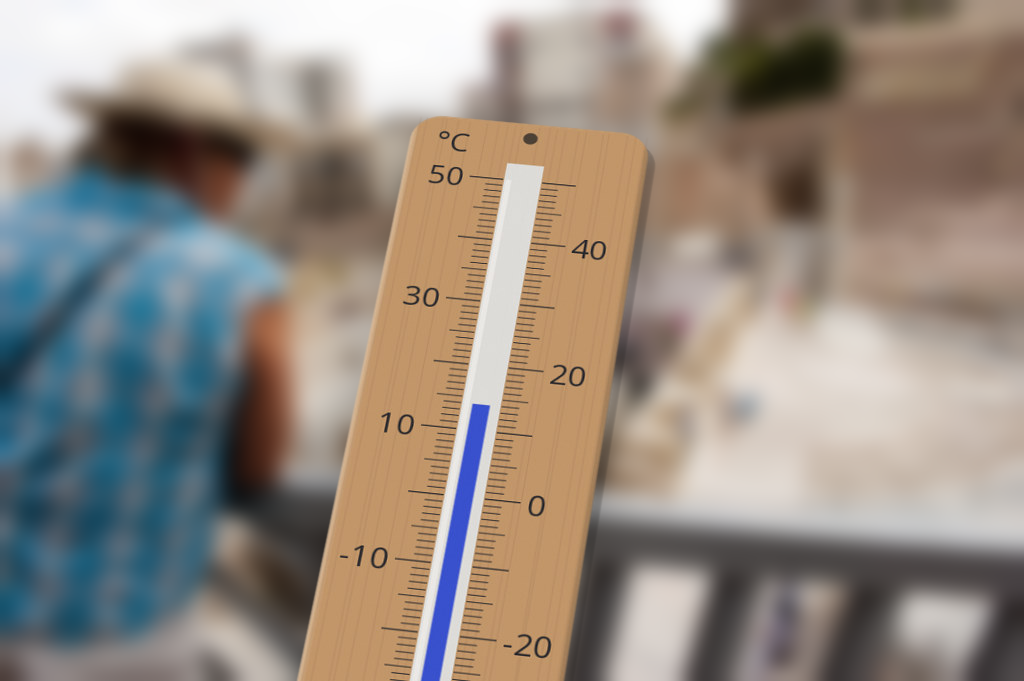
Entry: 14°C
